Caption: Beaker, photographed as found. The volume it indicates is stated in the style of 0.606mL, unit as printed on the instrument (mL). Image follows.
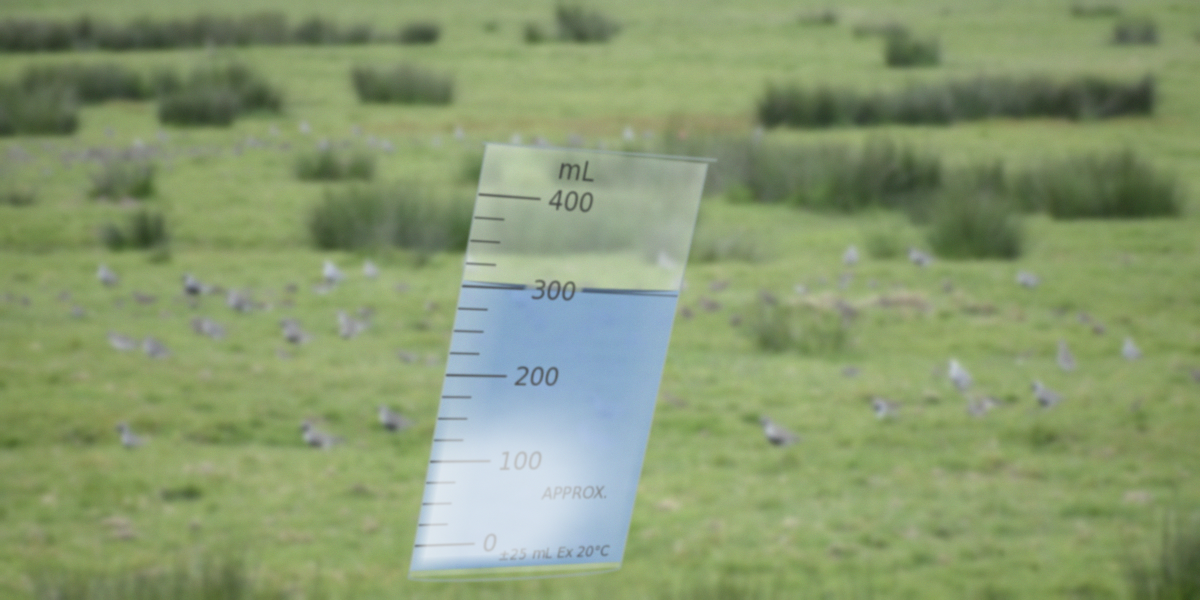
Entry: 300mL
